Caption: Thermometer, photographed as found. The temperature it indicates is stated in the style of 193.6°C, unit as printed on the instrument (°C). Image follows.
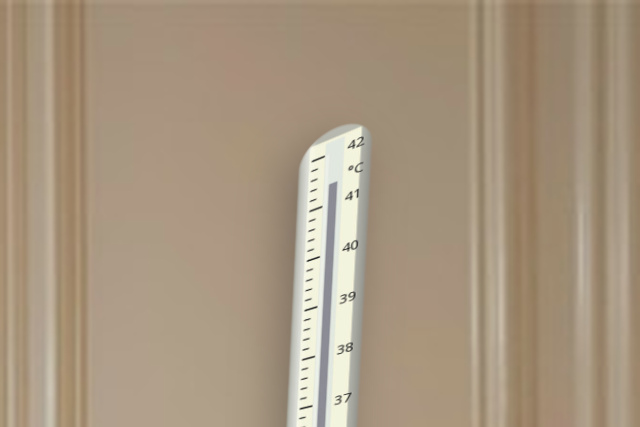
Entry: 41.4°C
